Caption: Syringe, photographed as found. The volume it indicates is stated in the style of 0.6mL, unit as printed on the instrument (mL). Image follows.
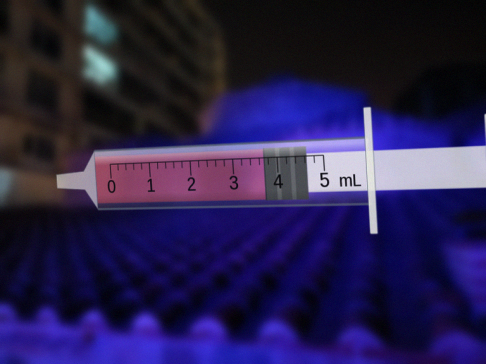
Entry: 3.7mL
